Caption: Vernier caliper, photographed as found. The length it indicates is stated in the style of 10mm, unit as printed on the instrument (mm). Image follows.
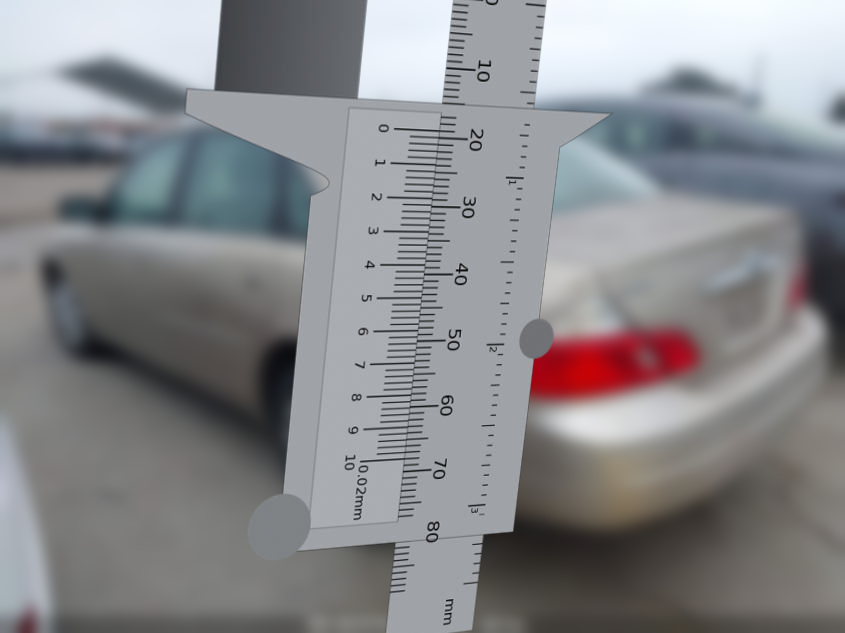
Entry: 19.0mm
